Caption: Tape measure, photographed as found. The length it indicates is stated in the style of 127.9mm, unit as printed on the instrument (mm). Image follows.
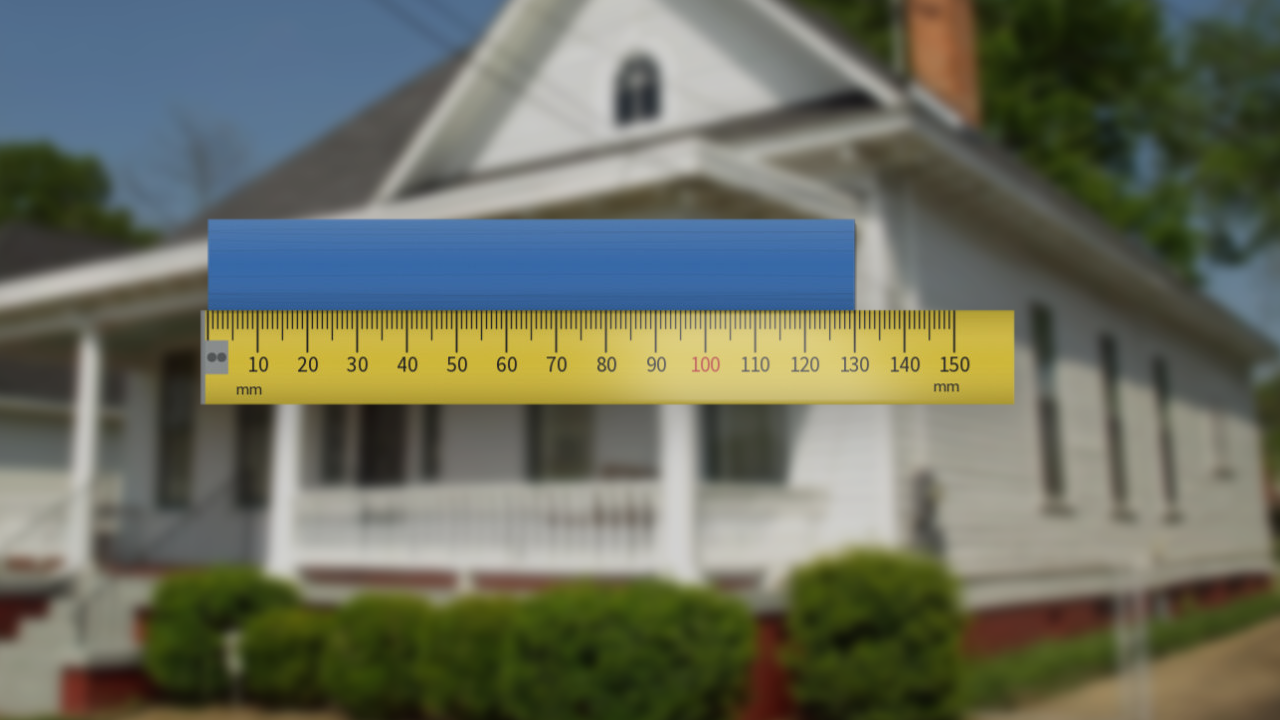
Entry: 130mm
